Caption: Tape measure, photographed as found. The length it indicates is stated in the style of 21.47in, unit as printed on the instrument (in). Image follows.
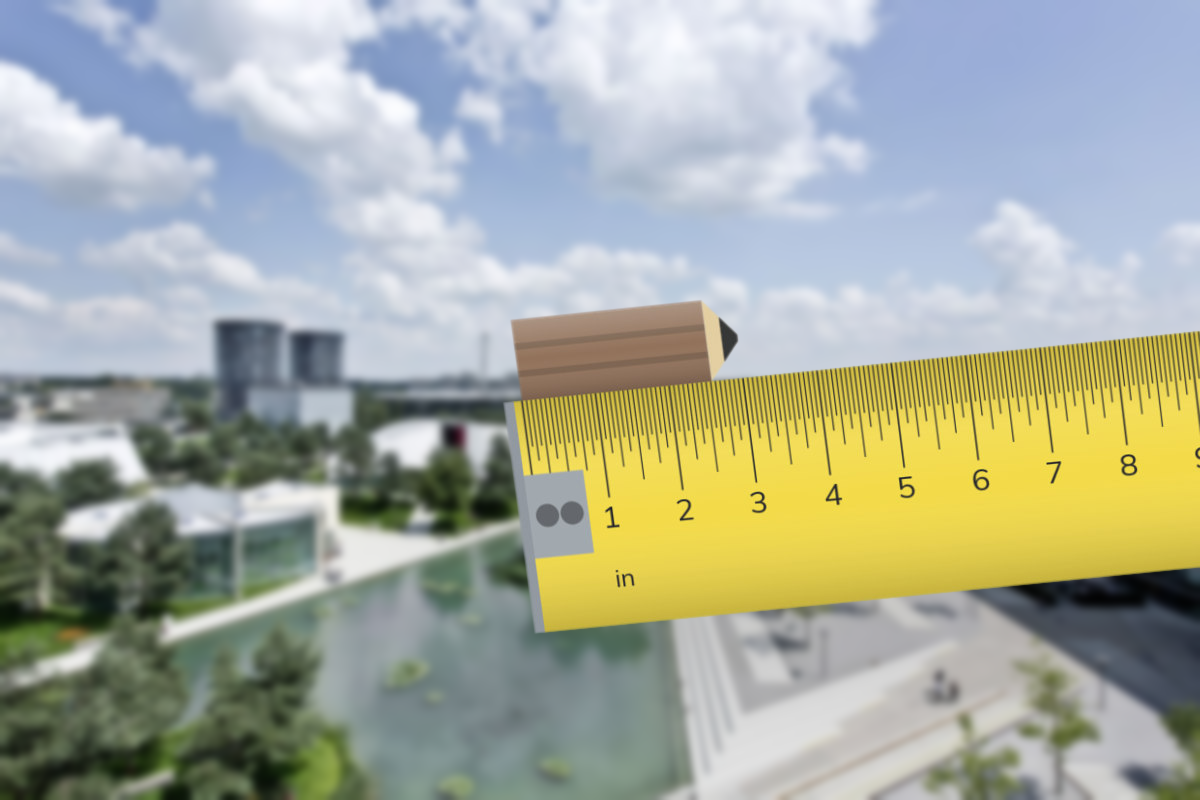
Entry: 3in
